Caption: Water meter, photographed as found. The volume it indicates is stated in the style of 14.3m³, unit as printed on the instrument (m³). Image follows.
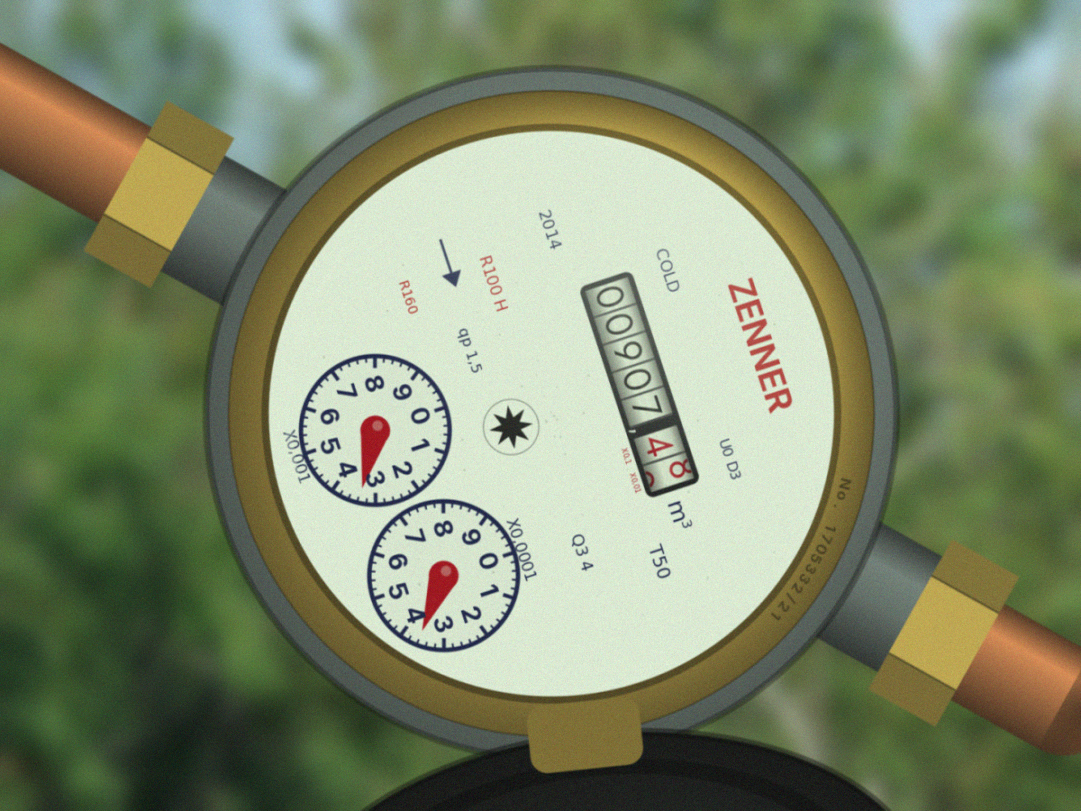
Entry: 907.4833m³
